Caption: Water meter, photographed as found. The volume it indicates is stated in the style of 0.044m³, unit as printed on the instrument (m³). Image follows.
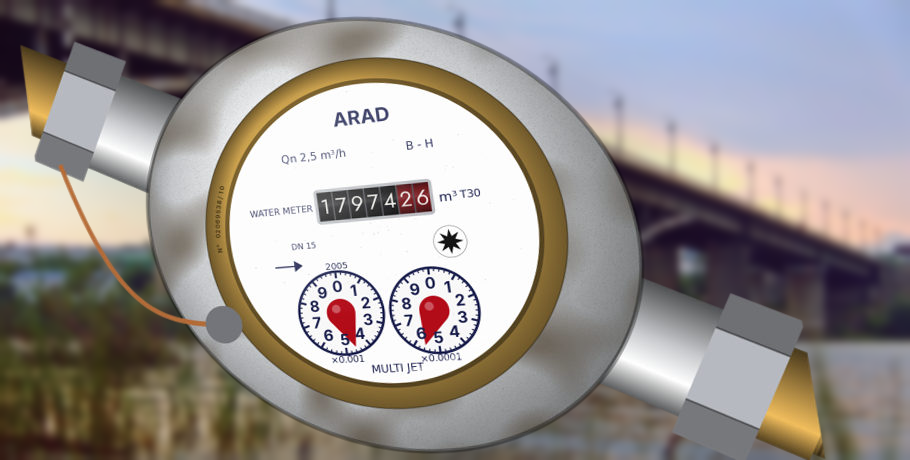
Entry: 17974.2645m³
